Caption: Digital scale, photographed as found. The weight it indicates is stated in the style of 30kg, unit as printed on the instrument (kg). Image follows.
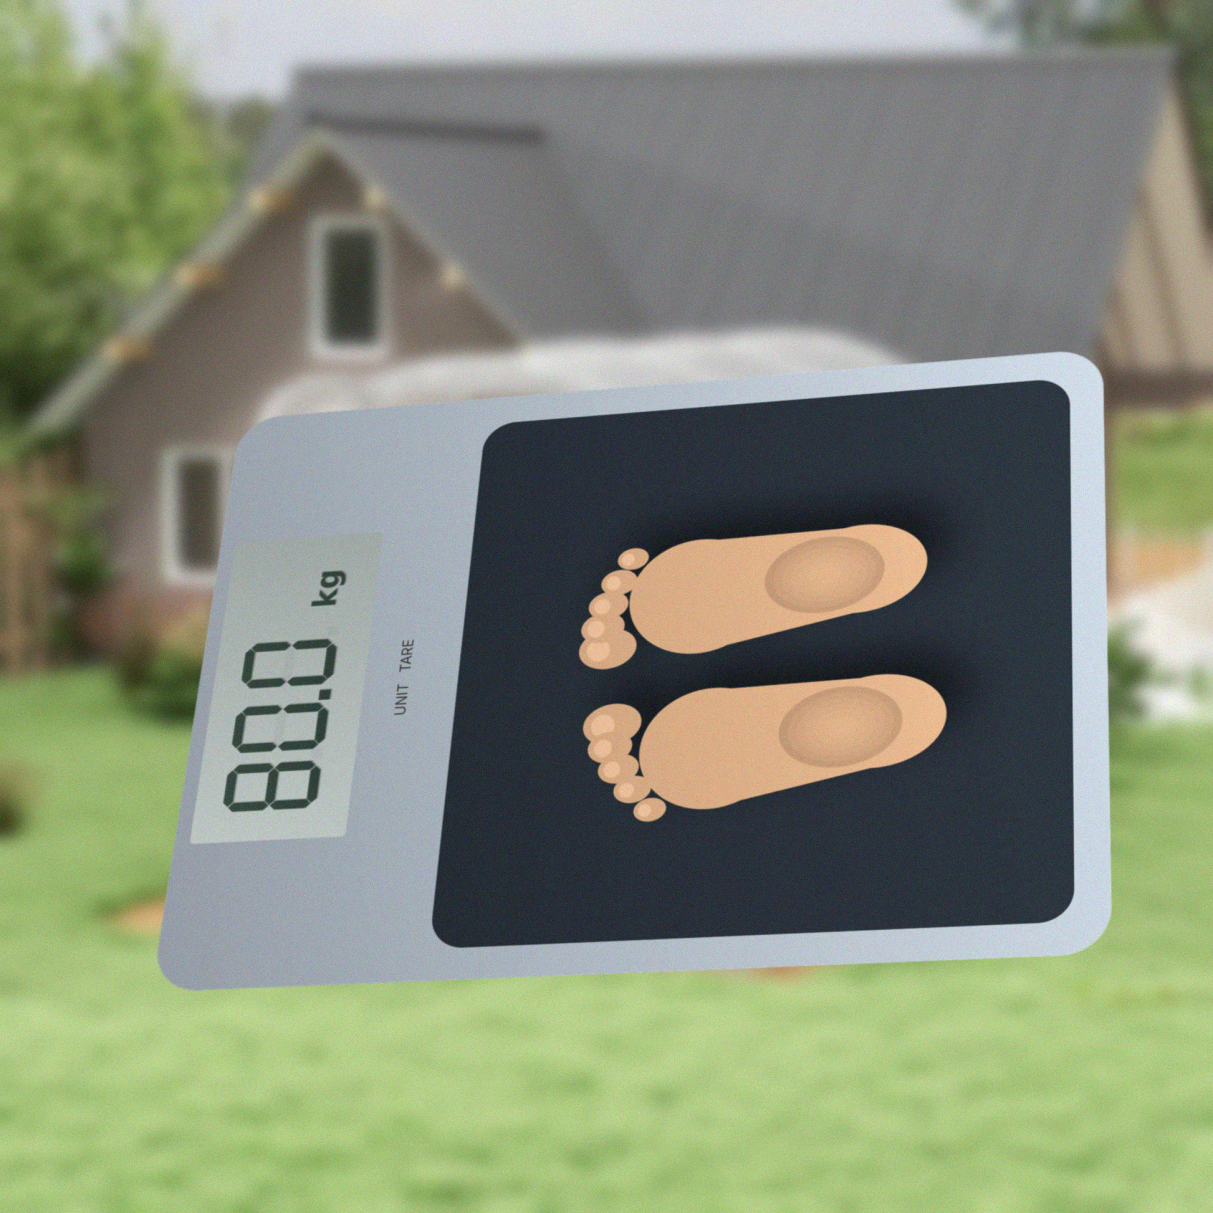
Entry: 80.0kg
